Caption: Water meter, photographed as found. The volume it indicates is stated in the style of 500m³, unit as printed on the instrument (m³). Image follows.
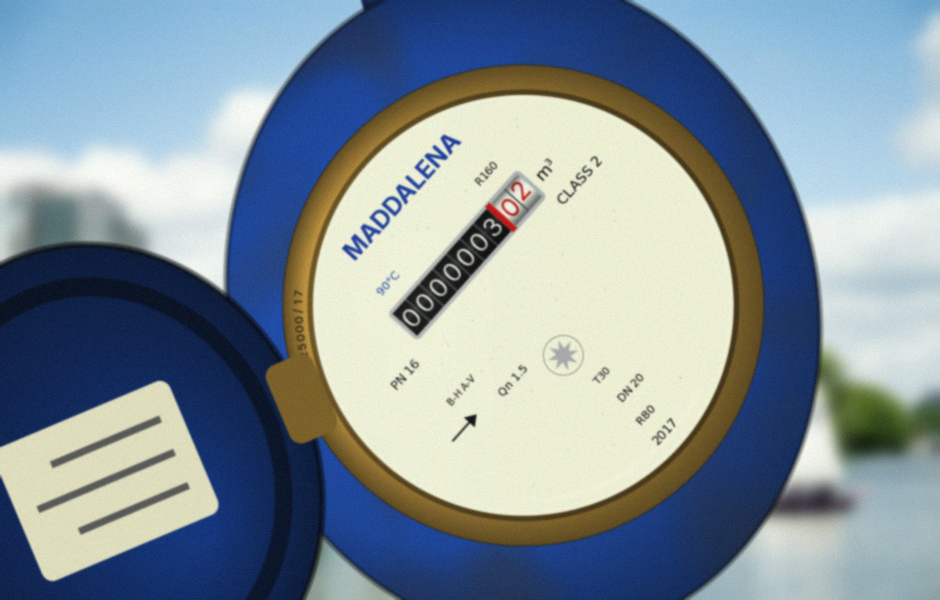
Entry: 3.02m³
